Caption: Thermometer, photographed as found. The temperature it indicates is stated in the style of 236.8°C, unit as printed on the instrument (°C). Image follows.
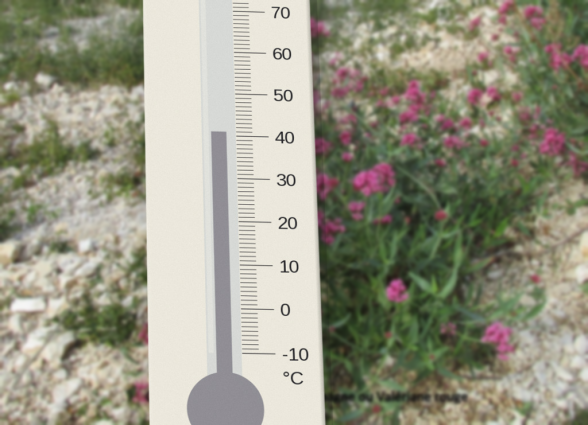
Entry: 41°C
